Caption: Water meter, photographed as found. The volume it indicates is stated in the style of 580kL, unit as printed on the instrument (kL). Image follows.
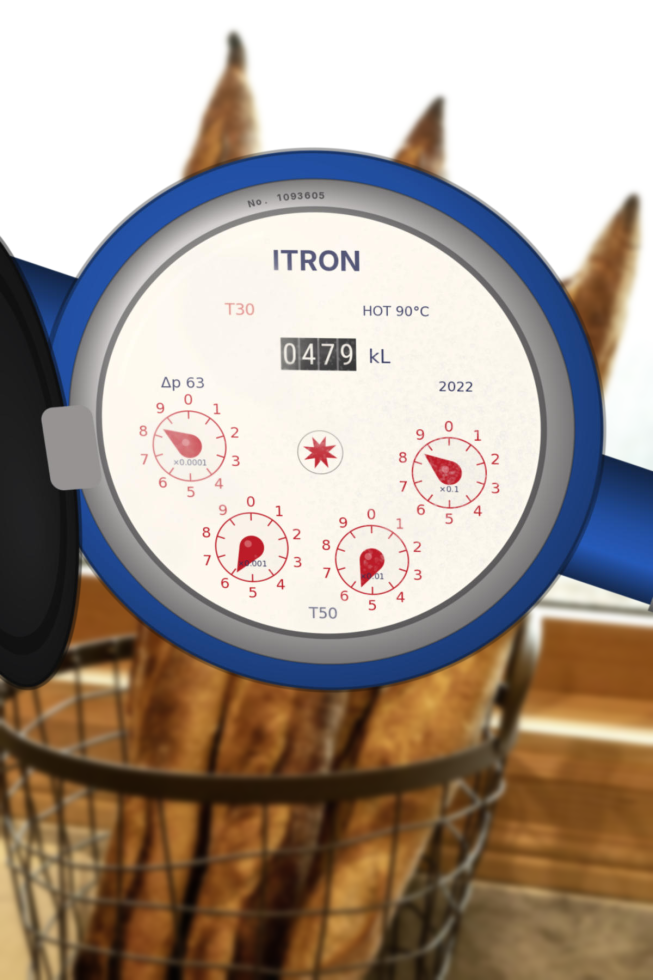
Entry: 479.8558kL
